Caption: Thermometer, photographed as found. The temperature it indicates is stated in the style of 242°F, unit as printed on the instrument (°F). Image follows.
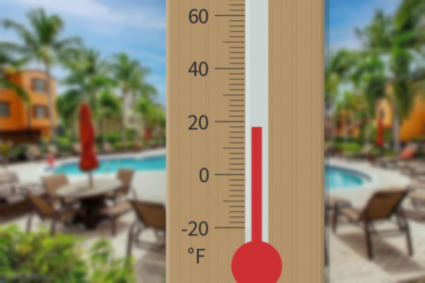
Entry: 18°F
